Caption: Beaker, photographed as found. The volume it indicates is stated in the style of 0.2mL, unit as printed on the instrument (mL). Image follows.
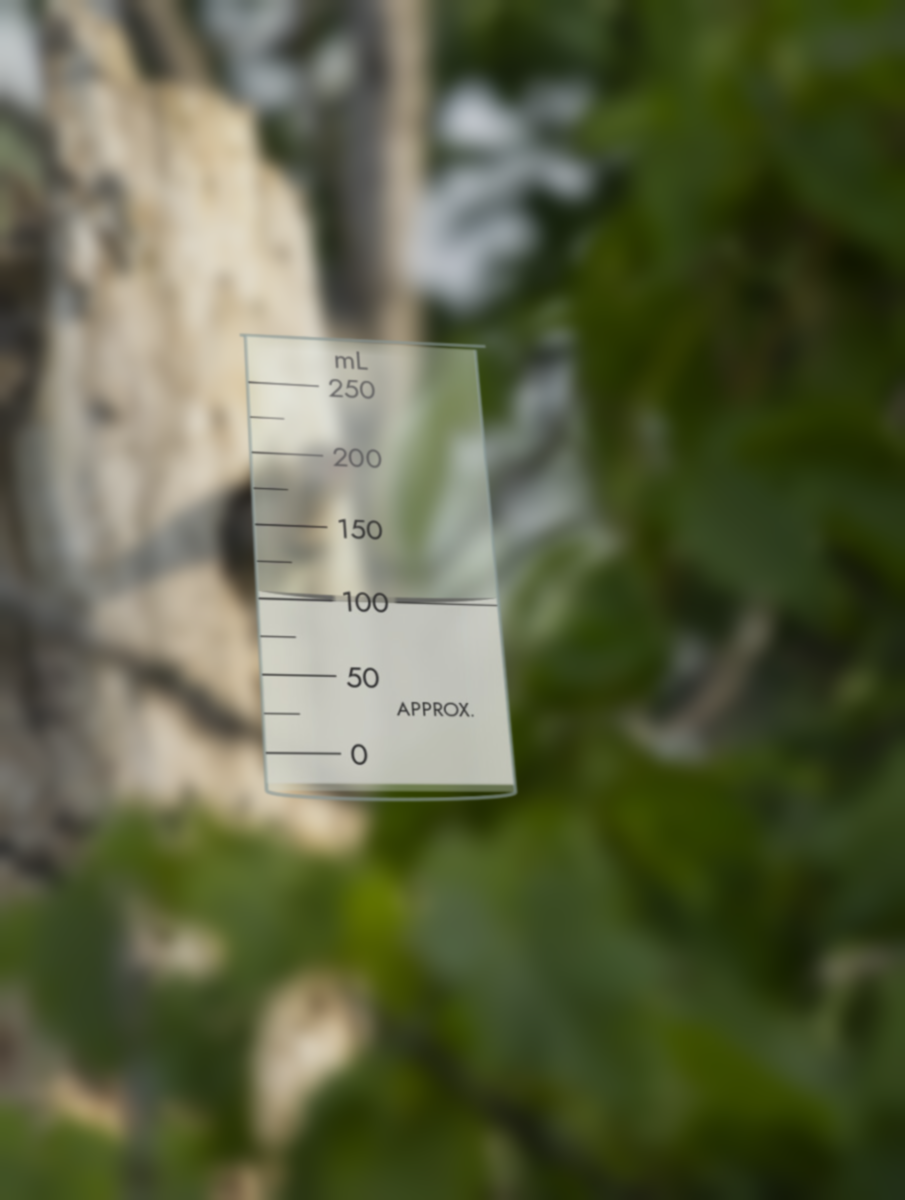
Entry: 100mL
